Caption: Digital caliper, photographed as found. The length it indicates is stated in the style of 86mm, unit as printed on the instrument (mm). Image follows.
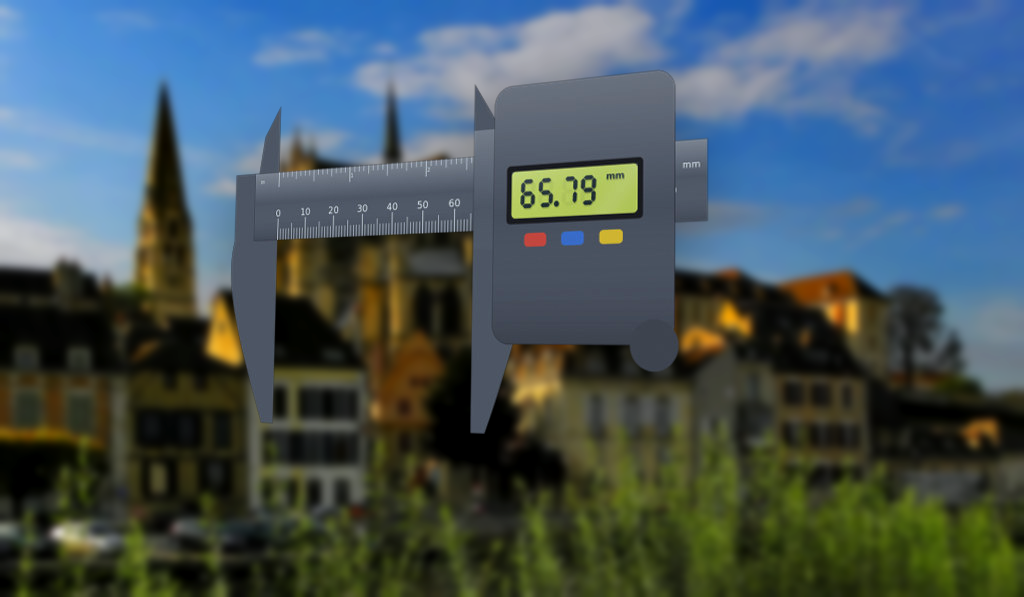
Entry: 65.79mm
